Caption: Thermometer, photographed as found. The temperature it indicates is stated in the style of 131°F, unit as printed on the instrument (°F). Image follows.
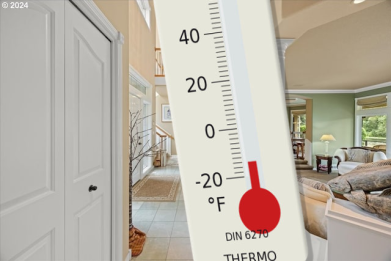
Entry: -14°F
